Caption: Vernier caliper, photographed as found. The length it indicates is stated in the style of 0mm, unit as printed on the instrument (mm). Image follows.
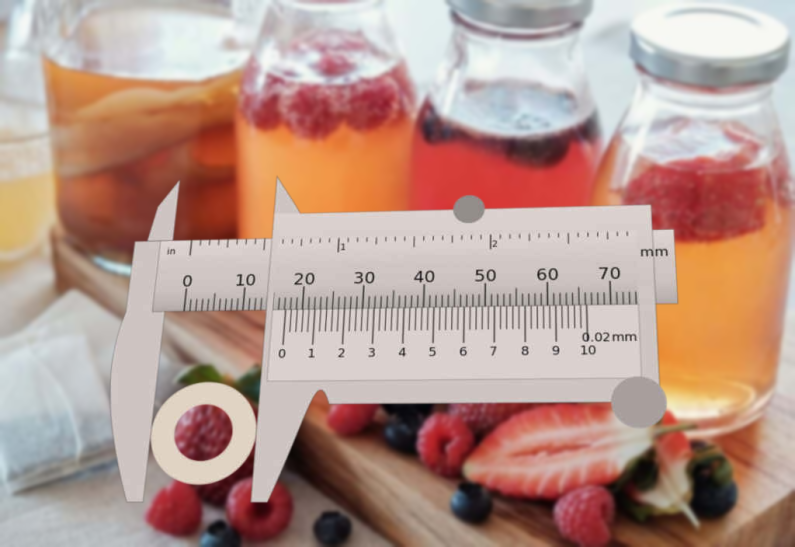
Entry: 17.2mm
